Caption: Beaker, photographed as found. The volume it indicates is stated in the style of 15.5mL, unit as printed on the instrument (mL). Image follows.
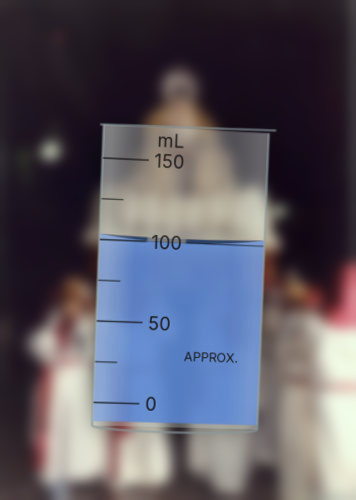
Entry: 100mL
